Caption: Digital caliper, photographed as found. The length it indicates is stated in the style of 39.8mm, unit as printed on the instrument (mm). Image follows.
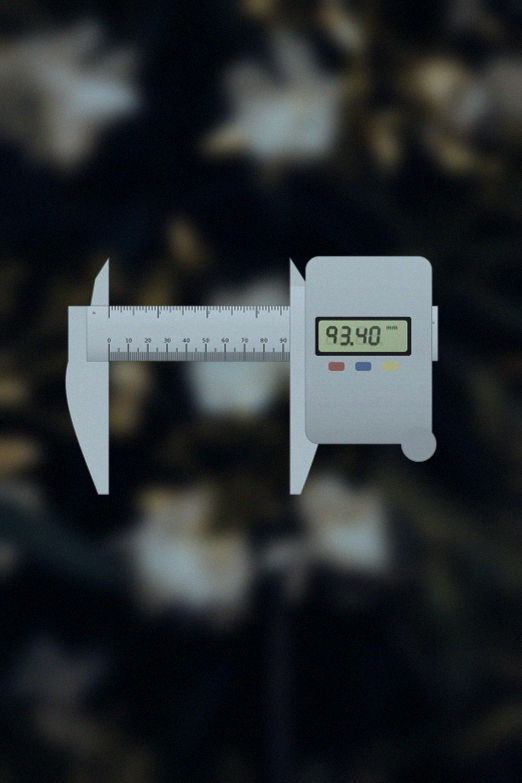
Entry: 93.40mm
